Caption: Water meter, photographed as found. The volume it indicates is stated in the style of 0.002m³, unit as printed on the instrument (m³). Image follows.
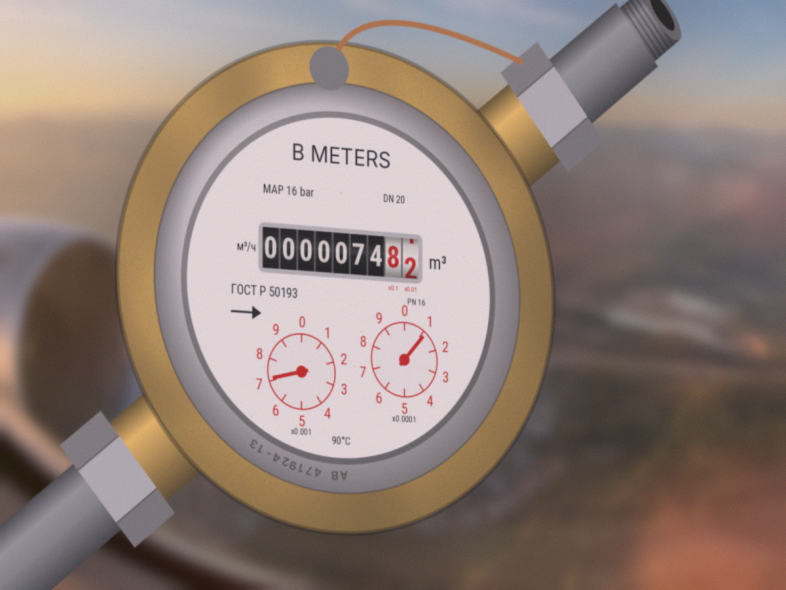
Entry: 74.8171m³
